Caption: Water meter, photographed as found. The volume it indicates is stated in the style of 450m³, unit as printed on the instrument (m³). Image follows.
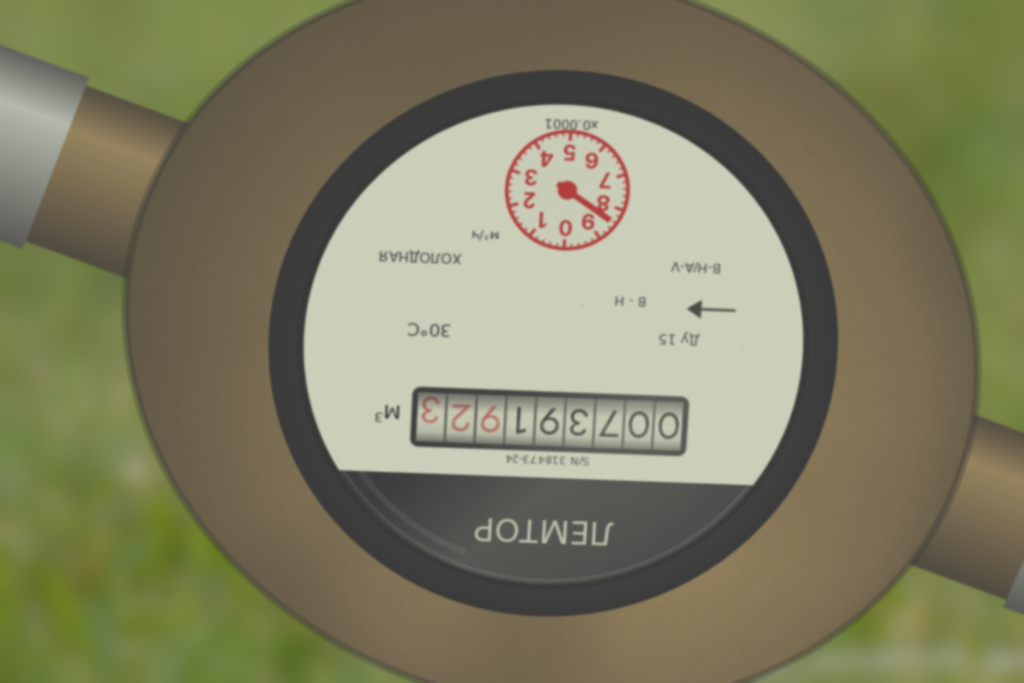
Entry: 7391.9228m³
